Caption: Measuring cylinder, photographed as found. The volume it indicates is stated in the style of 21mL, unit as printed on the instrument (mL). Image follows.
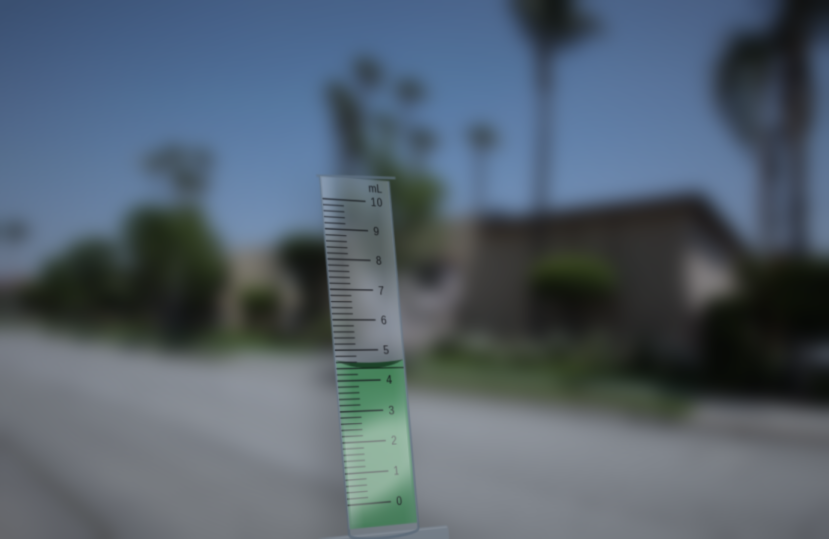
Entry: 4.4mL
